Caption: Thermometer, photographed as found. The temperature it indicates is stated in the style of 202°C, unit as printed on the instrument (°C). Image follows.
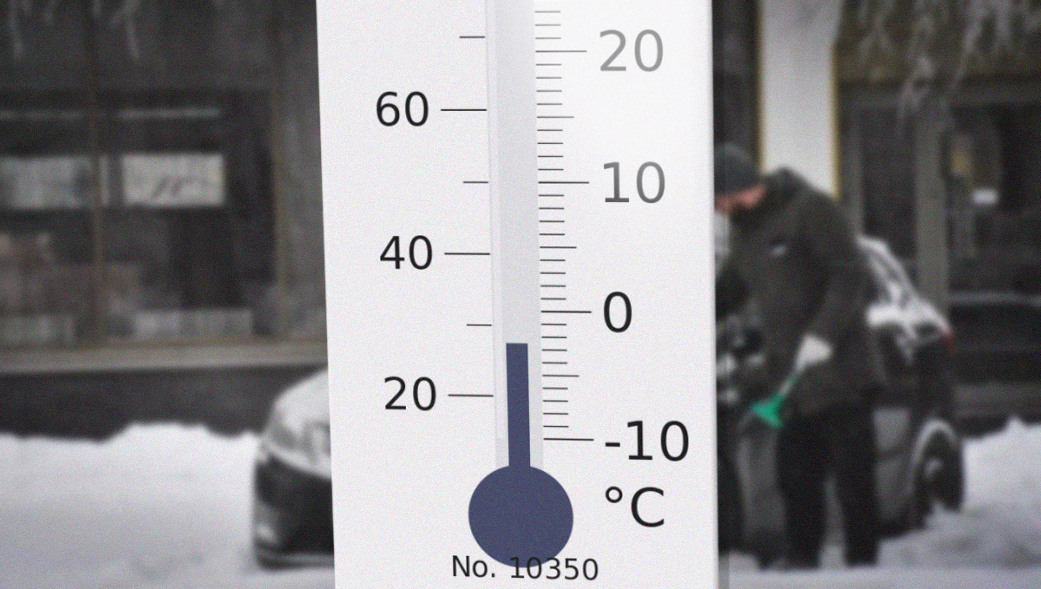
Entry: -2.5°C
